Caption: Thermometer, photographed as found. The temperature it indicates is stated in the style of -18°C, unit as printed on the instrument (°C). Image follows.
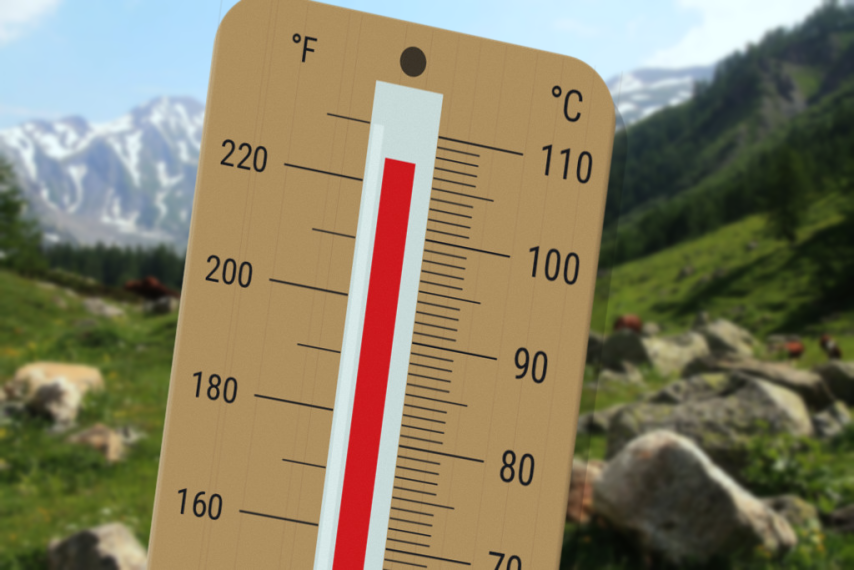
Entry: 107°C
